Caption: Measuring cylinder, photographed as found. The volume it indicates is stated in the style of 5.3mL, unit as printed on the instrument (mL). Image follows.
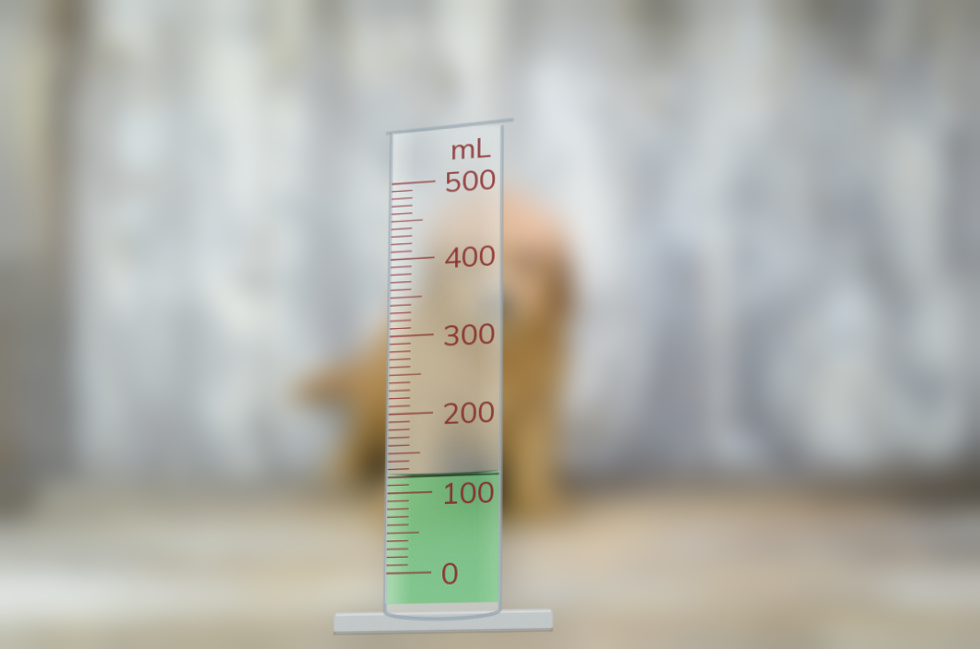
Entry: 120mL
